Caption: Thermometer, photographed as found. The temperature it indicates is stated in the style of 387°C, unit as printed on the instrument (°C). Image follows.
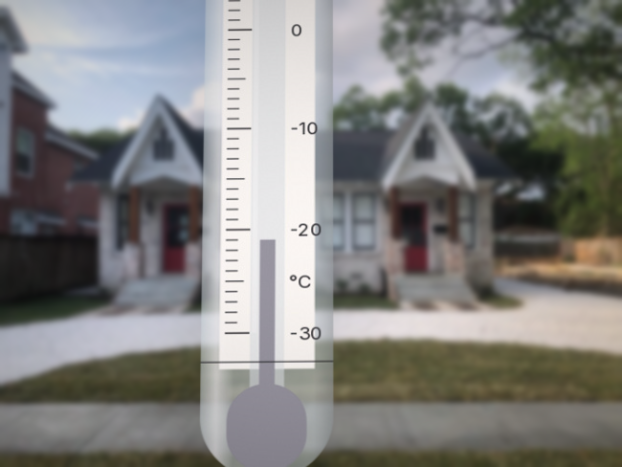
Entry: -21°C
